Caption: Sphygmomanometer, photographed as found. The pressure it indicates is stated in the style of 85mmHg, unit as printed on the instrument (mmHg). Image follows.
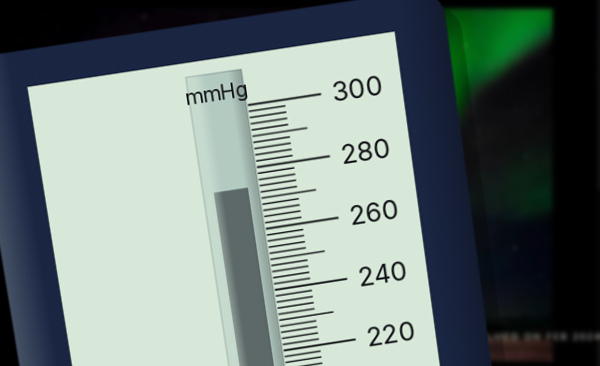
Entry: 274mmHg
